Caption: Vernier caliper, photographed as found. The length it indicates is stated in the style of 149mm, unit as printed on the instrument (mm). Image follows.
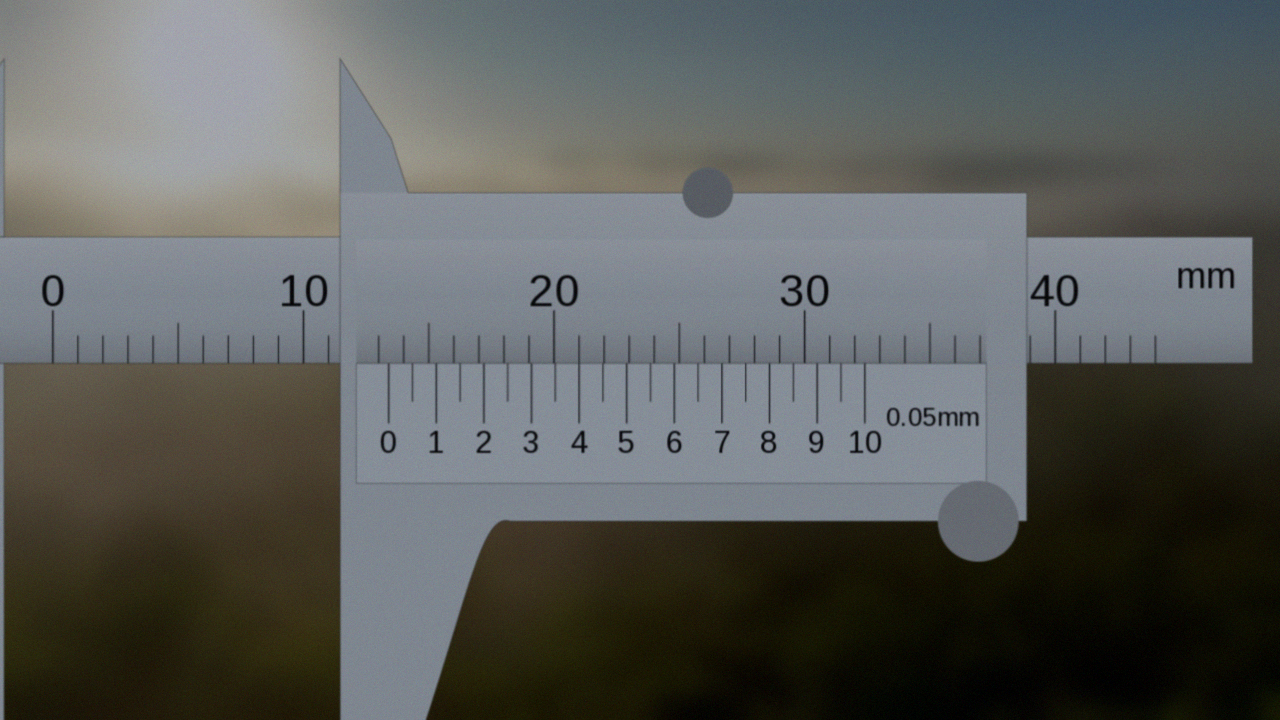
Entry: 13.4mm
